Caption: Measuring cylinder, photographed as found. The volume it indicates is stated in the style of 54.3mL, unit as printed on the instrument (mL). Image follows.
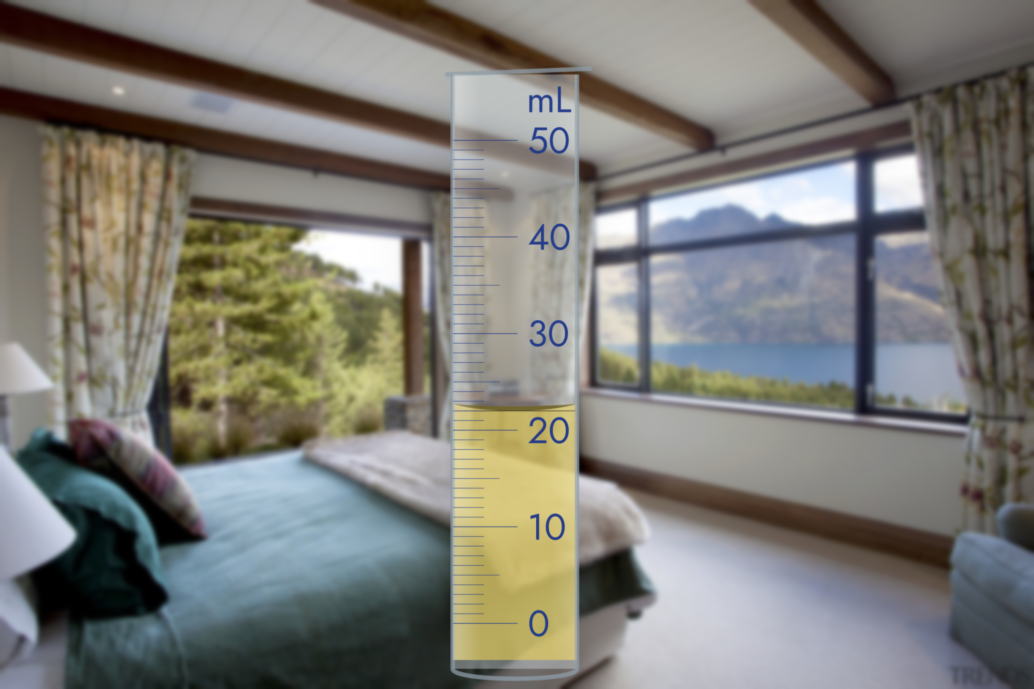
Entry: 22mL
